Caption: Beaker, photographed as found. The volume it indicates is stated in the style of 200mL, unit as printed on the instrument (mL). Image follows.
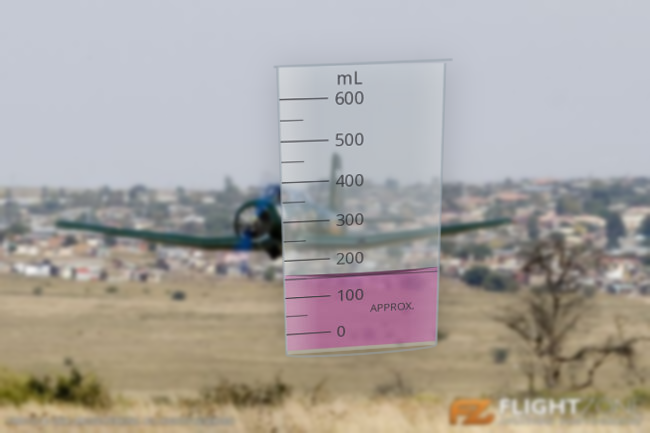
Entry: 150mL
